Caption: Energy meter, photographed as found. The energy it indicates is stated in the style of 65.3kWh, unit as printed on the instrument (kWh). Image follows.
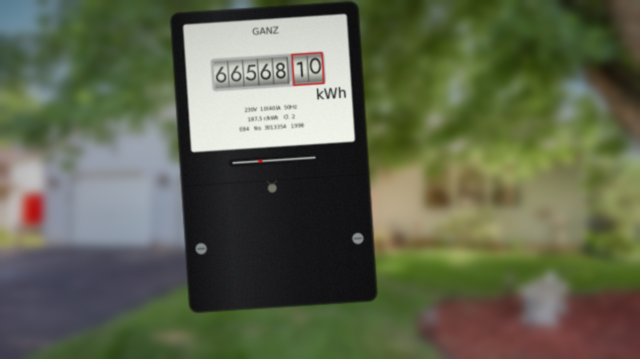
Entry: 66568.10kWh
